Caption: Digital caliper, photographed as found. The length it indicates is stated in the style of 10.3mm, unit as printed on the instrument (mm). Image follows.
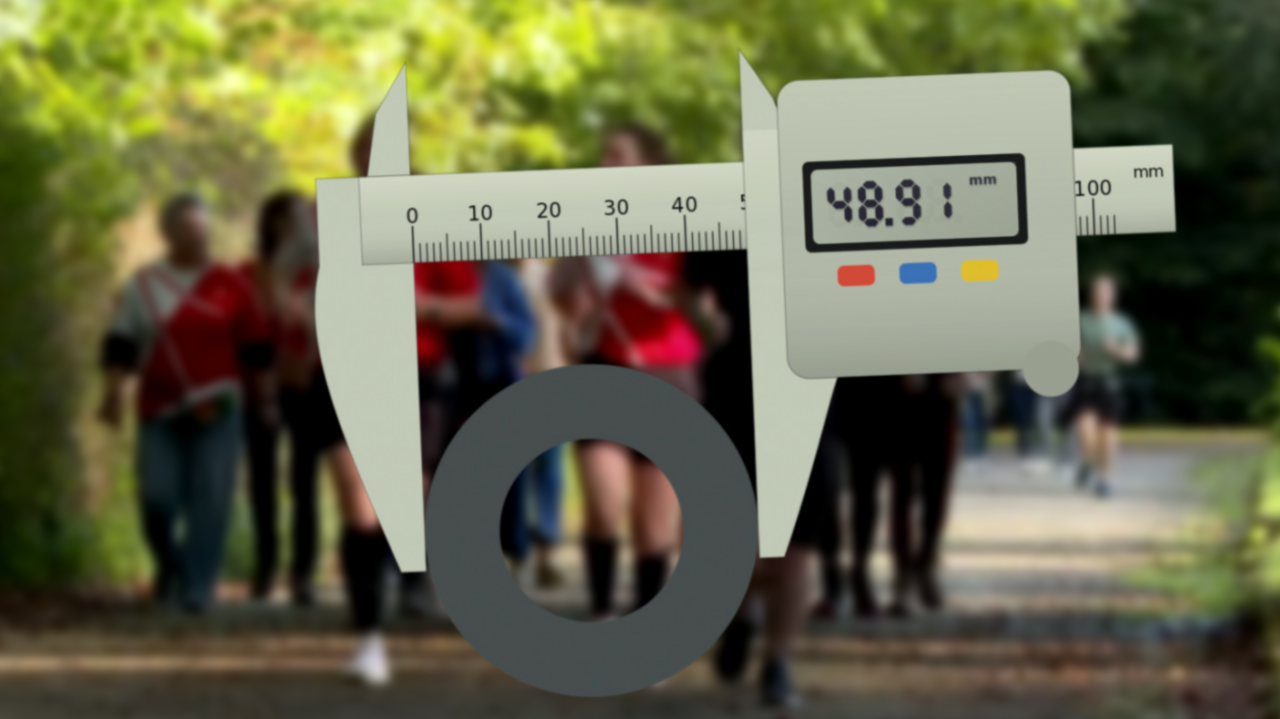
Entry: 48.91mm
